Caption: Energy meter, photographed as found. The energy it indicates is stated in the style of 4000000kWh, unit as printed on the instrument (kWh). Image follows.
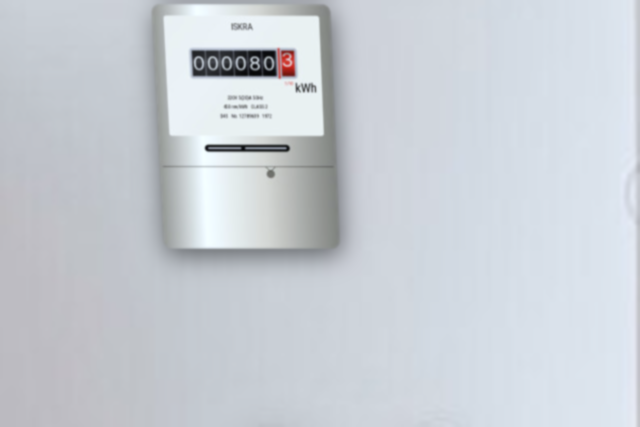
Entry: 80.3kWh
